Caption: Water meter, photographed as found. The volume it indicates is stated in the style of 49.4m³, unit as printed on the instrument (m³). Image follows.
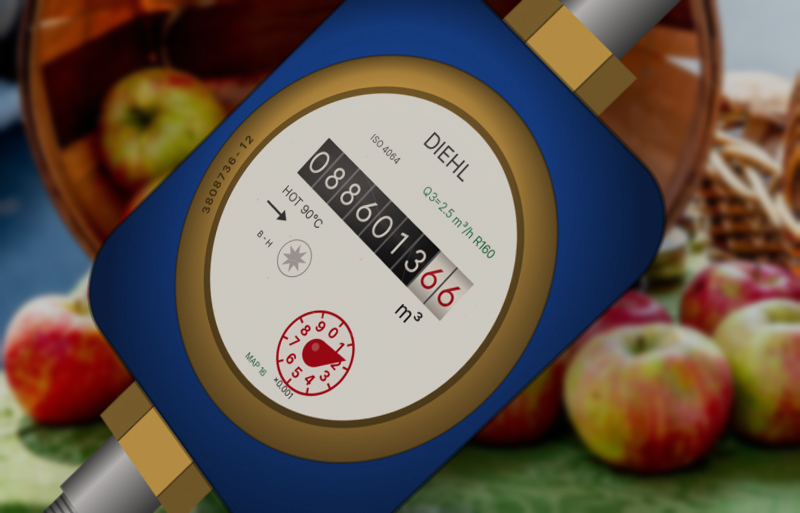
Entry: 886013.661m³
